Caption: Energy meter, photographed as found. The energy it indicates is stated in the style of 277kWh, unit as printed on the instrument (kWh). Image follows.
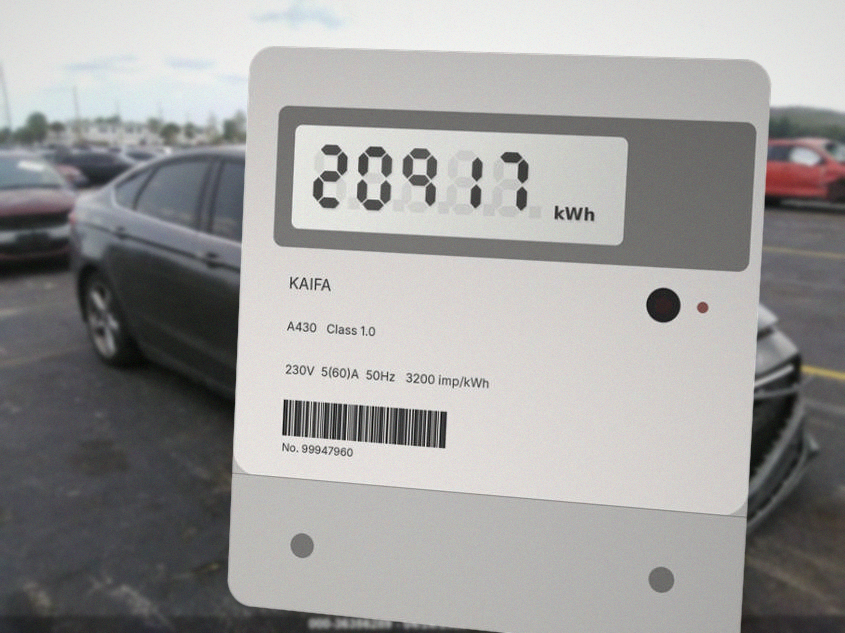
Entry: 20917kWh
